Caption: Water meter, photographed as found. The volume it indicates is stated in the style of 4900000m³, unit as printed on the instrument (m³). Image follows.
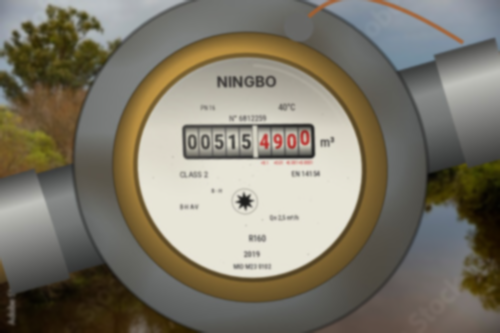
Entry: 515.4900m³
